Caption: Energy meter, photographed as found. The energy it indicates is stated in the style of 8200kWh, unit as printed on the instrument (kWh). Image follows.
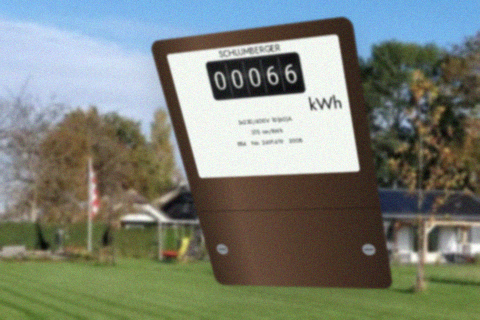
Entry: 66kWh
